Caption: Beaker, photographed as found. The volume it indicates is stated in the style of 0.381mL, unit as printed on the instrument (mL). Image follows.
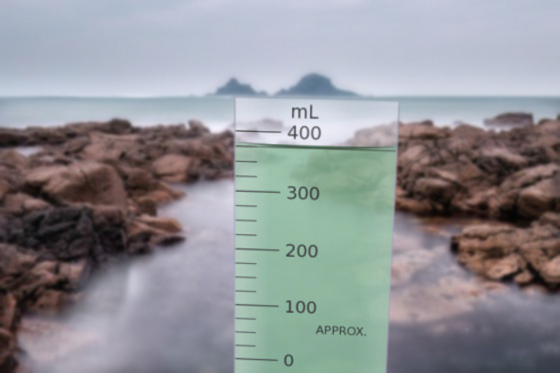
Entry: 375mL
